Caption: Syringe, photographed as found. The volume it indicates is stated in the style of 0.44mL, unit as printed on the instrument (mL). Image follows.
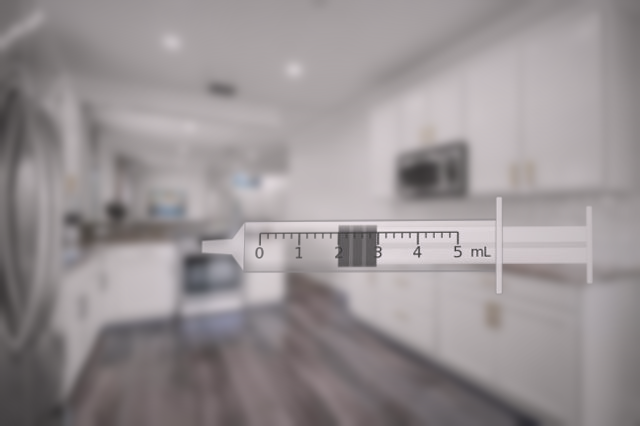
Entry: 2mL
